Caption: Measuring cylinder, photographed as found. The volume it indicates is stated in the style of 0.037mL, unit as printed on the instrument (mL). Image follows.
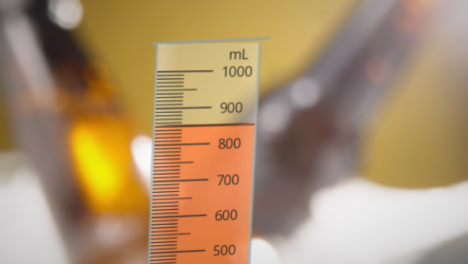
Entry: 850mL
